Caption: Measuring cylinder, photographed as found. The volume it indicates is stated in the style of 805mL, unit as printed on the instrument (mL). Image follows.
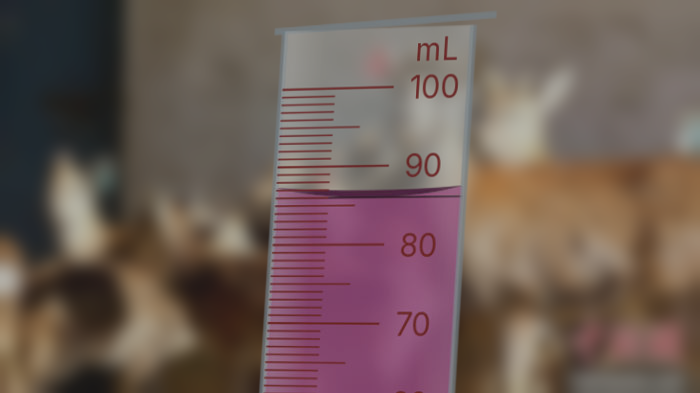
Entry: 86mL
